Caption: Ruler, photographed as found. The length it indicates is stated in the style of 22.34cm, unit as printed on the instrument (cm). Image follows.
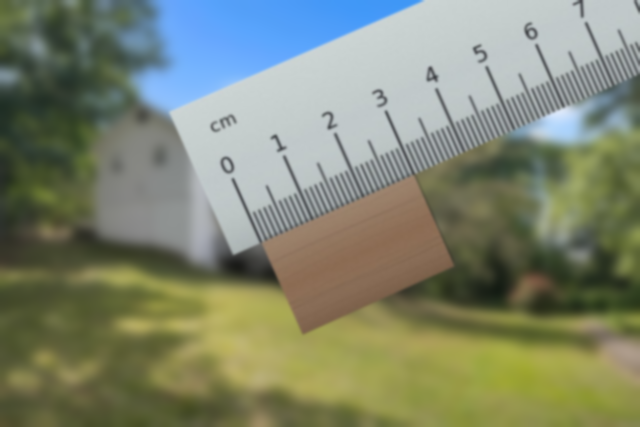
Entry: 3cm
